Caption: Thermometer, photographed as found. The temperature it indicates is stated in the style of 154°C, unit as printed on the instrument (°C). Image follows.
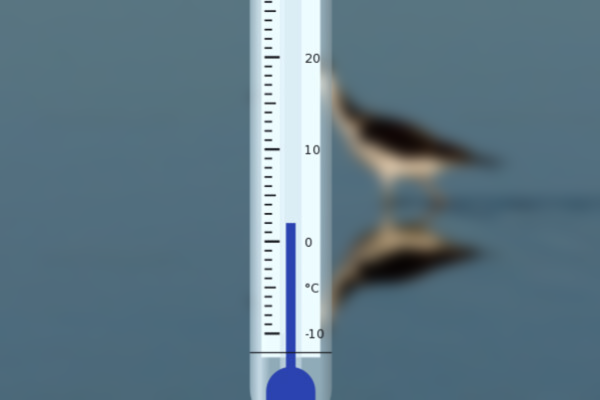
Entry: 2°C
